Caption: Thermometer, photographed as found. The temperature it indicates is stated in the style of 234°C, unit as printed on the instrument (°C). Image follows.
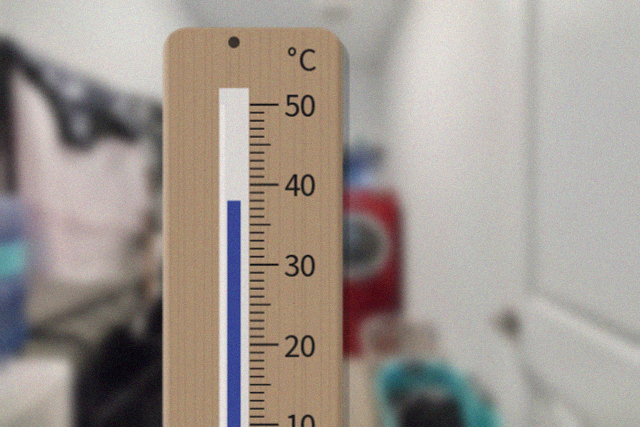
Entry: 38°C
